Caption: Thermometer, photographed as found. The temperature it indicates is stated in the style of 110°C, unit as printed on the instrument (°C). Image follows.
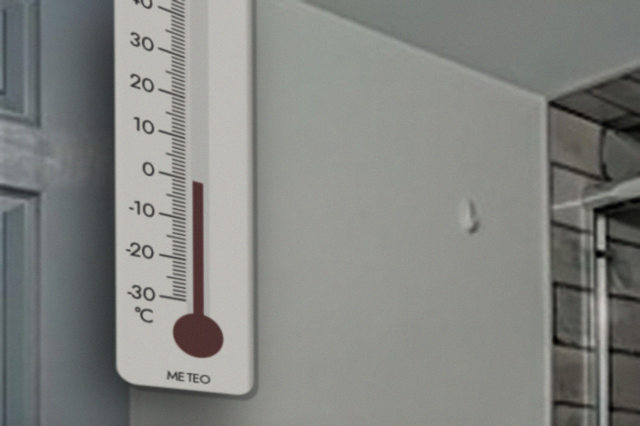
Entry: 0°C
